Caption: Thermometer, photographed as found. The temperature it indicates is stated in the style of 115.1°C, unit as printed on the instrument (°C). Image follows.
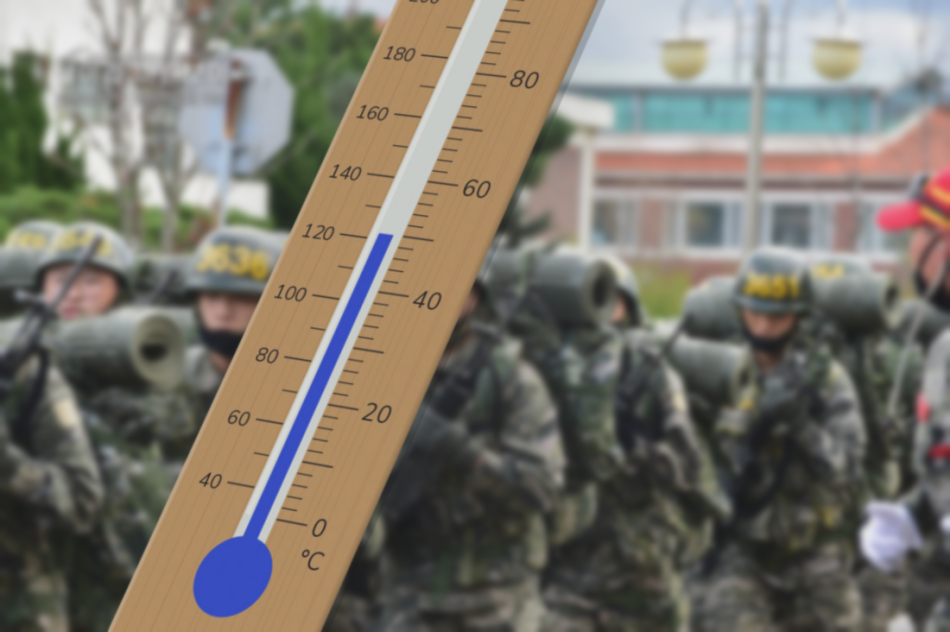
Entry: 50°C
